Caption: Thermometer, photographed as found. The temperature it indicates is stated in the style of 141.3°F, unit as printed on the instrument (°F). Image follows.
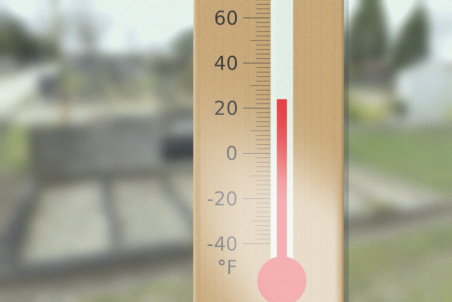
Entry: 24°F
